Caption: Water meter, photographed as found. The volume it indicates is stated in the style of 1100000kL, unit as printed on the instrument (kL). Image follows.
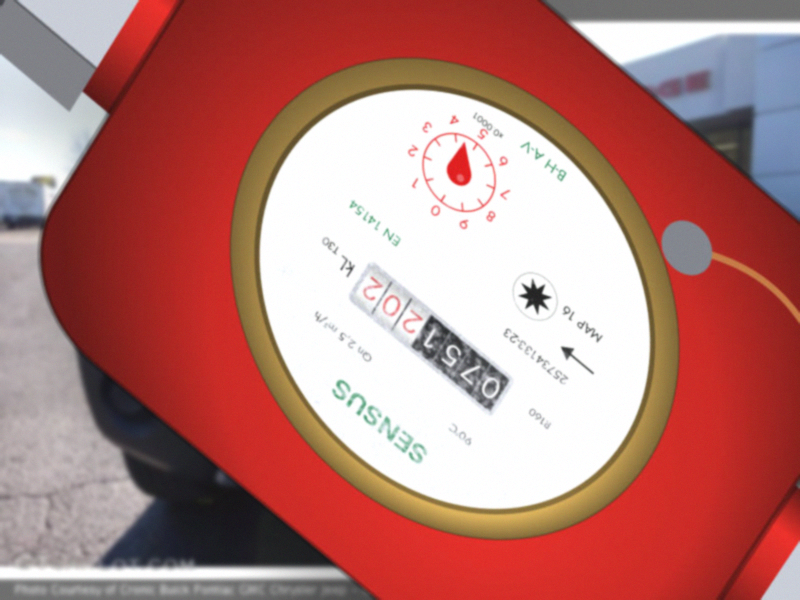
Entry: 751.2024kL
